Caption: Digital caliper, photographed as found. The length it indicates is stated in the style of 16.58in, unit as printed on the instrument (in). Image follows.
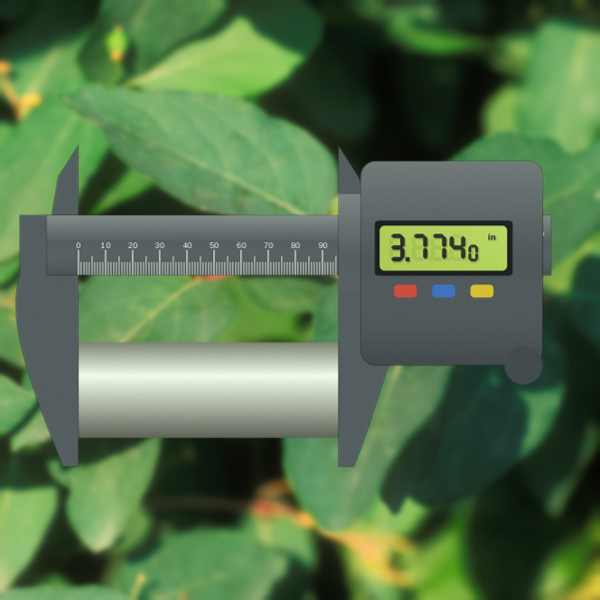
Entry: 3.7740in
